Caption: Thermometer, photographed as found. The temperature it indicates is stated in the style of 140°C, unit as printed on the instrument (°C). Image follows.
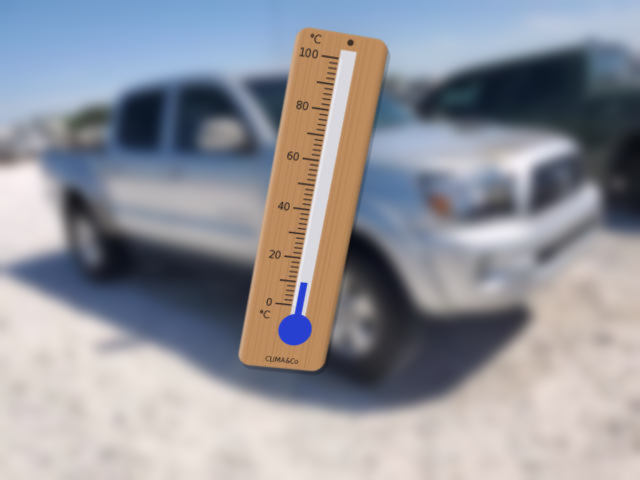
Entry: 10°C
